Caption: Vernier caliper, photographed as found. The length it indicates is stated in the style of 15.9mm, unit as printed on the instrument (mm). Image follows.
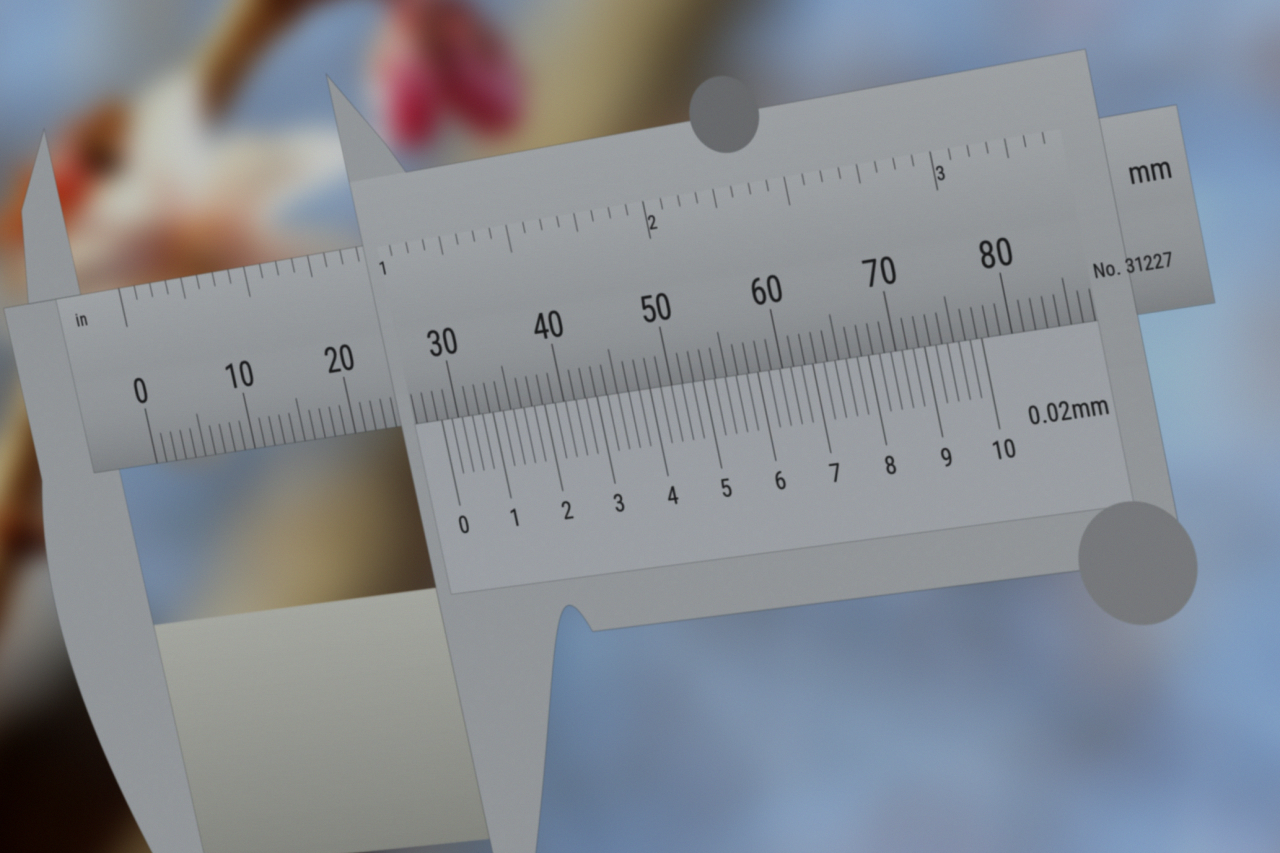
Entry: 28.4mm
